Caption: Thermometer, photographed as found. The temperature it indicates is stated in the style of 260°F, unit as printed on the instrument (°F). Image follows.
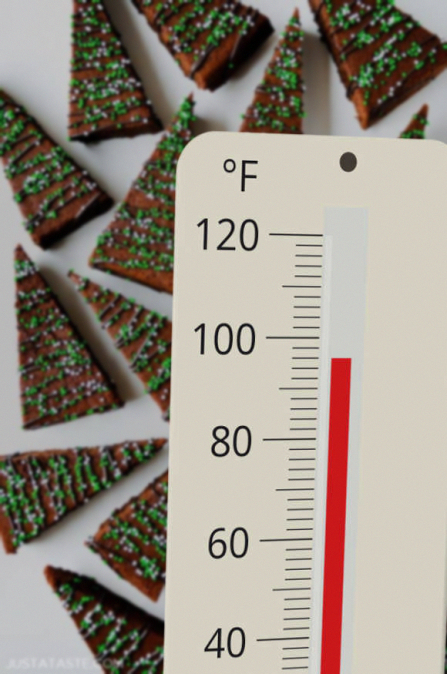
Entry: 96°F
